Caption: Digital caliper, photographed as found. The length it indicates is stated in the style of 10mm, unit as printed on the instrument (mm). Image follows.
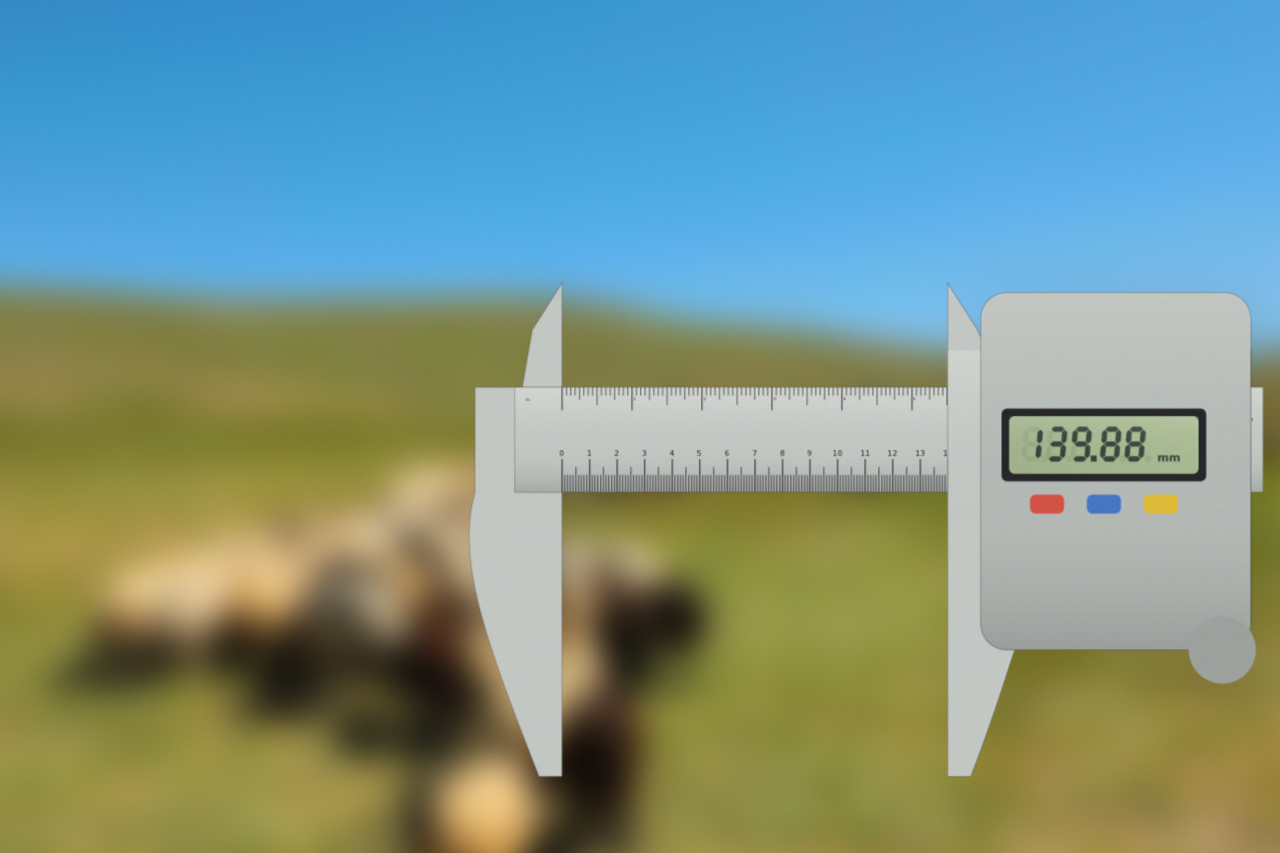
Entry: 139.88mm
